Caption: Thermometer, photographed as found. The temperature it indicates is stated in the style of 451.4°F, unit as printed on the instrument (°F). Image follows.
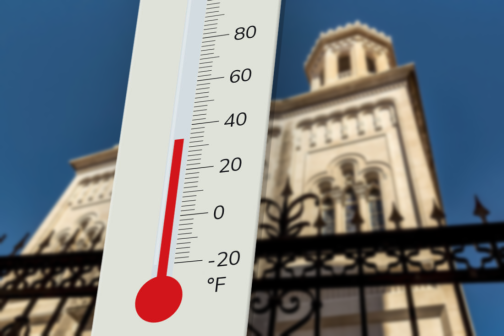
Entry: 34°F
